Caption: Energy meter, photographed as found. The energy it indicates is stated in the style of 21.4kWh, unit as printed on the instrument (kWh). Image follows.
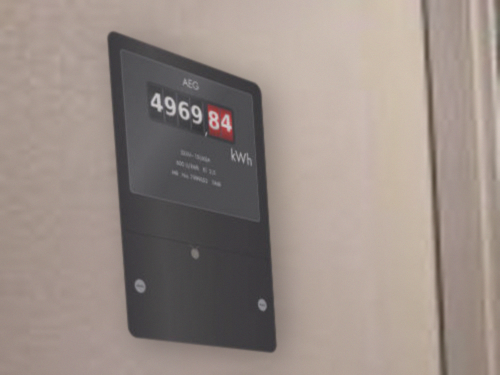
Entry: 4969.84kWh
